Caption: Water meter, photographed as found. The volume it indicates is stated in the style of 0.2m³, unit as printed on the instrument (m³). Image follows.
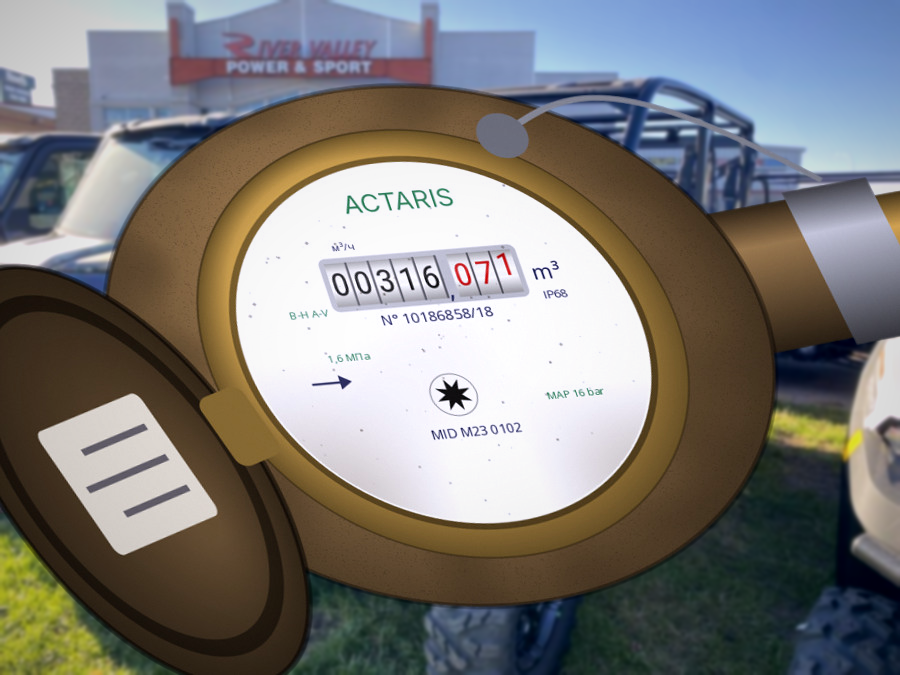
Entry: 316.071m³
